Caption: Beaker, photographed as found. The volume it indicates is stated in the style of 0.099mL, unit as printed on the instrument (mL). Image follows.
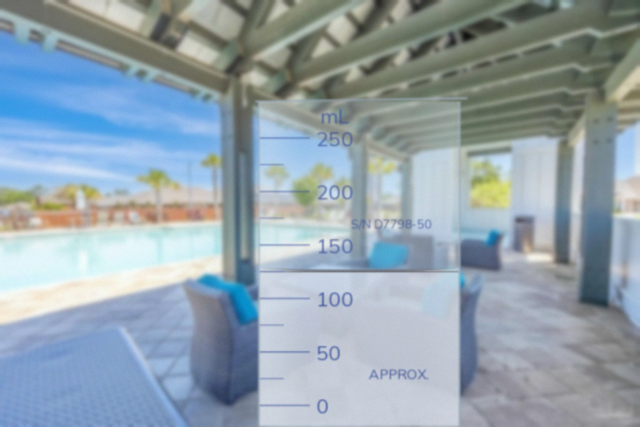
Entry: 125mL
